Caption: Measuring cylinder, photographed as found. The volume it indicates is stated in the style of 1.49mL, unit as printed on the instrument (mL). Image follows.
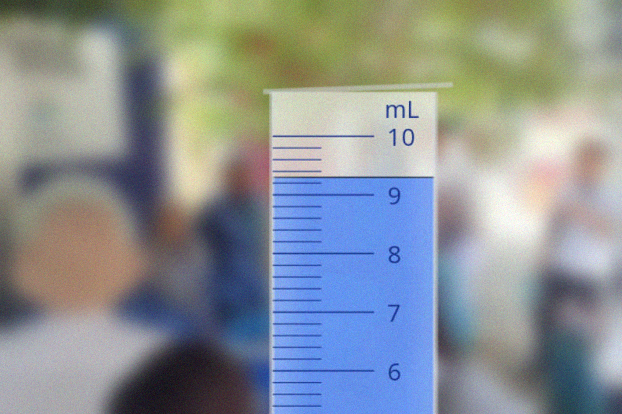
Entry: 9.3mL
